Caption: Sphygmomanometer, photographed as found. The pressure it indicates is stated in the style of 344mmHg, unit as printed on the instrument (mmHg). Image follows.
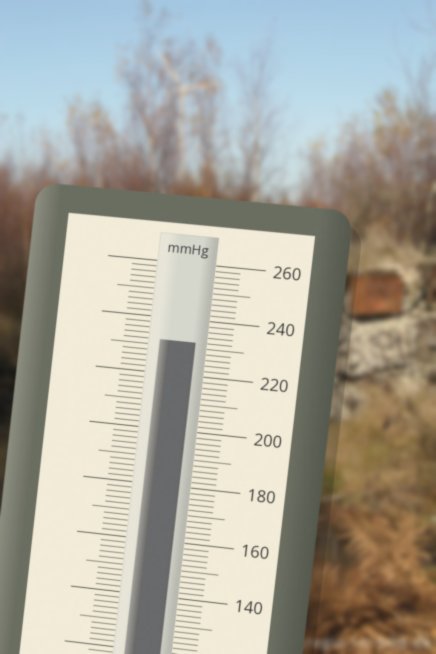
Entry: 232mmHg
